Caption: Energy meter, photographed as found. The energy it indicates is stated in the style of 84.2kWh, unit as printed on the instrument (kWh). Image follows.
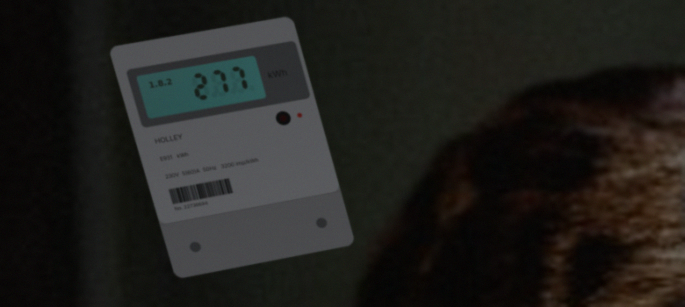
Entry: 277kWh
